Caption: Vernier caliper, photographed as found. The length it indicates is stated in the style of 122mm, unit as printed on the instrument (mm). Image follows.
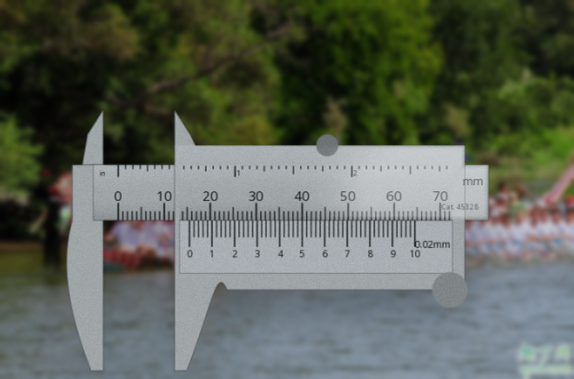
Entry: 15.5mm
